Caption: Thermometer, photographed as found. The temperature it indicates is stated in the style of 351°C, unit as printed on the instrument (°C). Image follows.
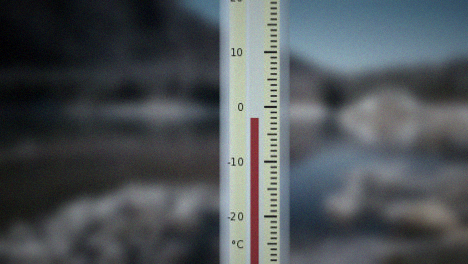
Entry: -2°C
